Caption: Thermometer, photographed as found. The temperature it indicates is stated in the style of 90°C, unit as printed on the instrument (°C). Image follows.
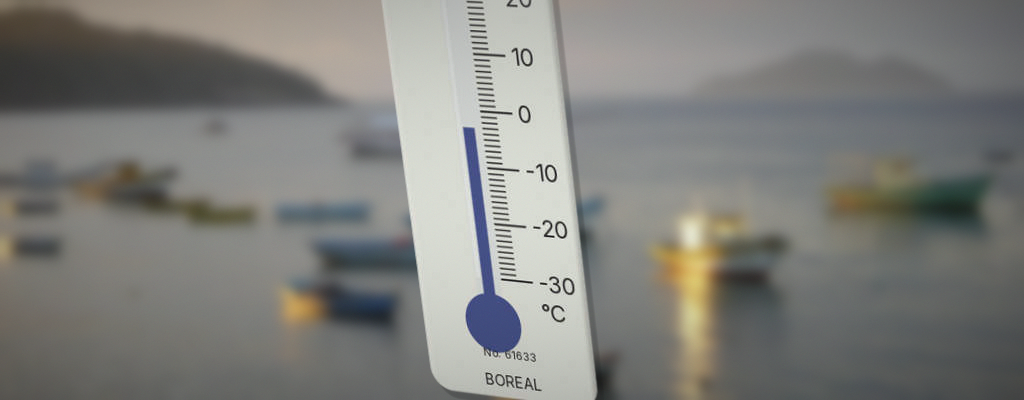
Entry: -3°C
